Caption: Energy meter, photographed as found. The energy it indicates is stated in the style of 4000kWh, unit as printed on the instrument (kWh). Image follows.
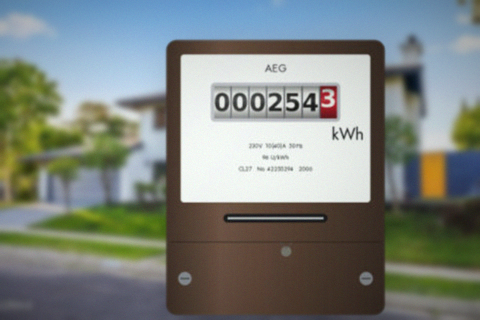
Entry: 254.3kWh
